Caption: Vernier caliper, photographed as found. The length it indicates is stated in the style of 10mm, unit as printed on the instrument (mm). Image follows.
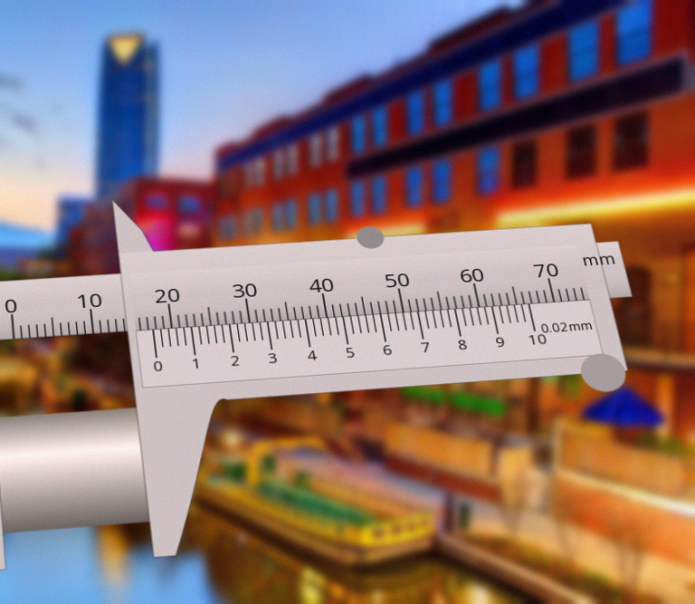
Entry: 17.6mm
